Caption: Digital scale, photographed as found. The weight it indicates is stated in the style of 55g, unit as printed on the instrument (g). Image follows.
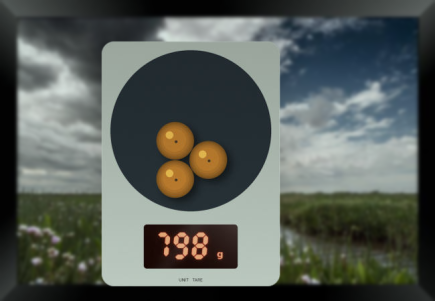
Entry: 798g
